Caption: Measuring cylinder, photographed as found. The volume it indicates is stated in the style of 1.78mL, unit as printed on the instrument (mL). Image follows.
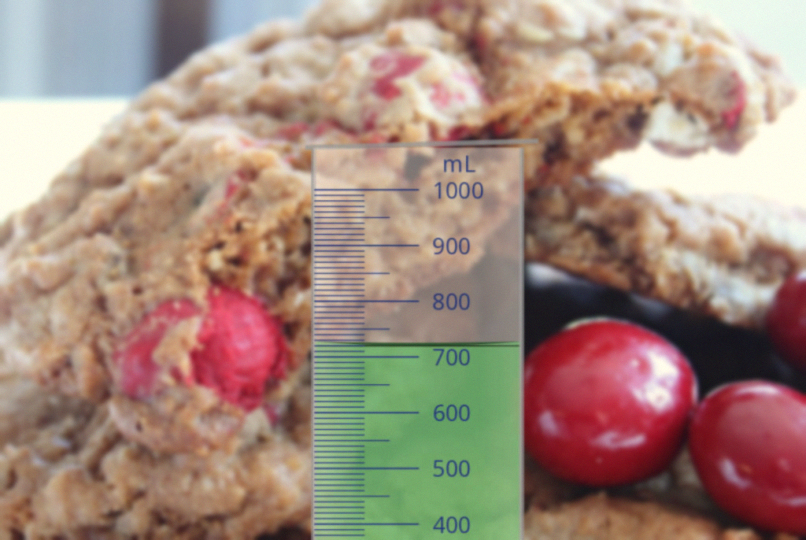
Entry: 720mL
